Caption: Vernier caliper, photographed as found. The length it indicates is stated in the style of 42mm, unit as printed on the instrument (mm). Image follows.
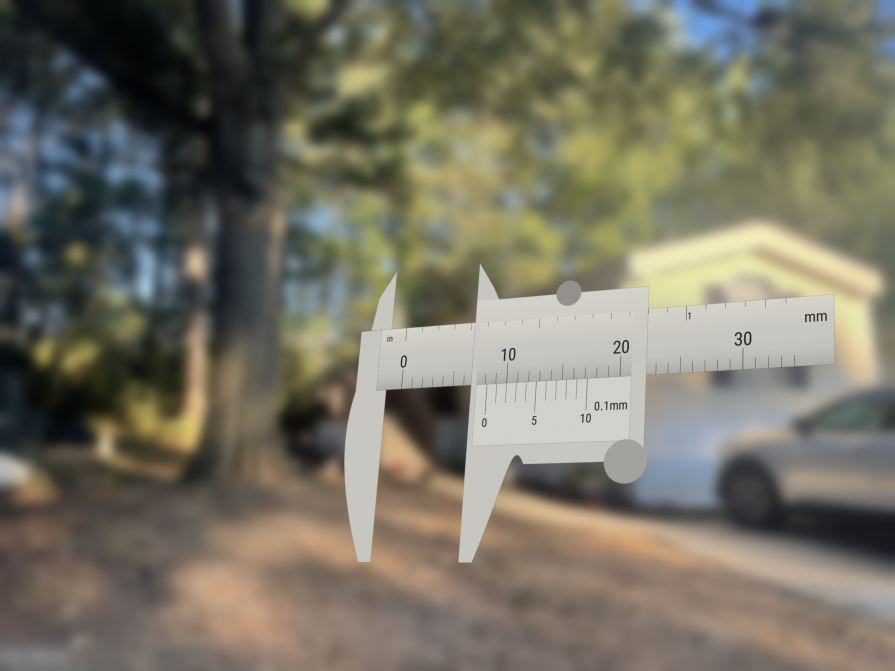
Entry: 8.2mm
